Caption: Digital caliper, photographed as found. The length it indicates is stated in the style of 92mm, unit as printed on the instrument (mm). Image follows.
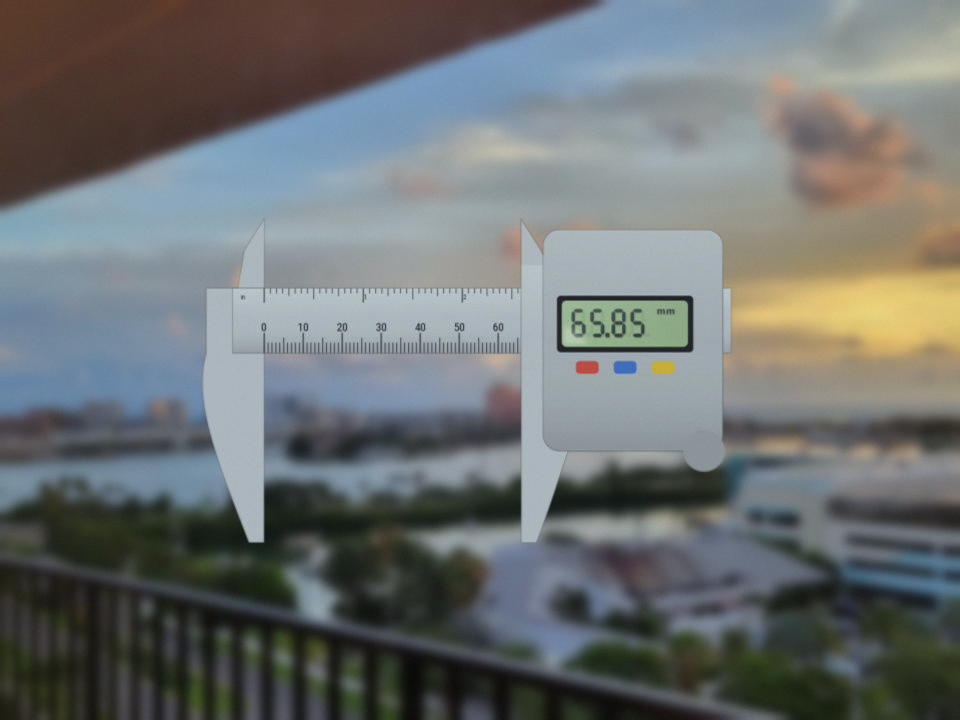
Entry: 65.85mm
